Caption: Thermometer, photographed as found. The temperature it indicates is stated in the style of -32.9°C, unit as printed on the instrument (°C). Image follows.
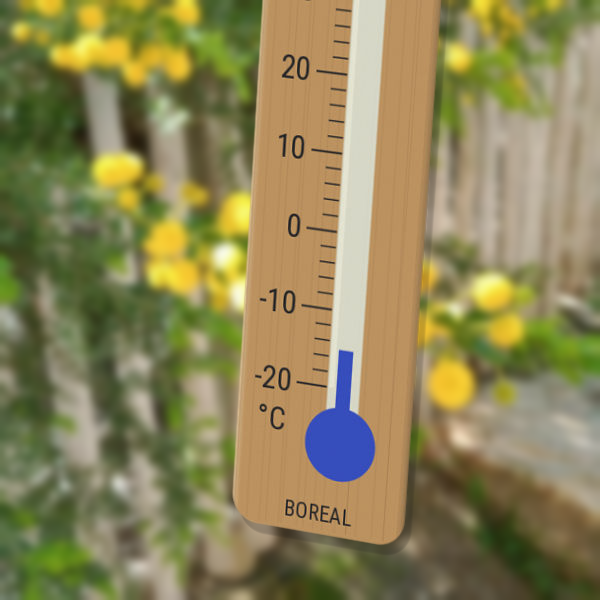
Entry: -15°C
